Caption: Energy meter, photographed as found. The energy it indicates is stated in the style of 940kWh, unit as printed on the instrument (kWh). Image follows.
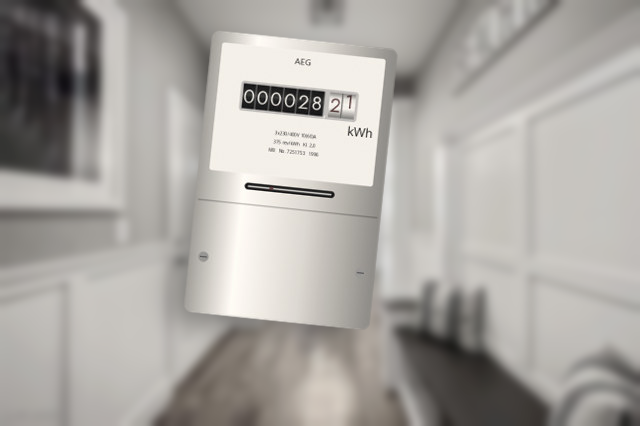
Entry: 28.21kWh
